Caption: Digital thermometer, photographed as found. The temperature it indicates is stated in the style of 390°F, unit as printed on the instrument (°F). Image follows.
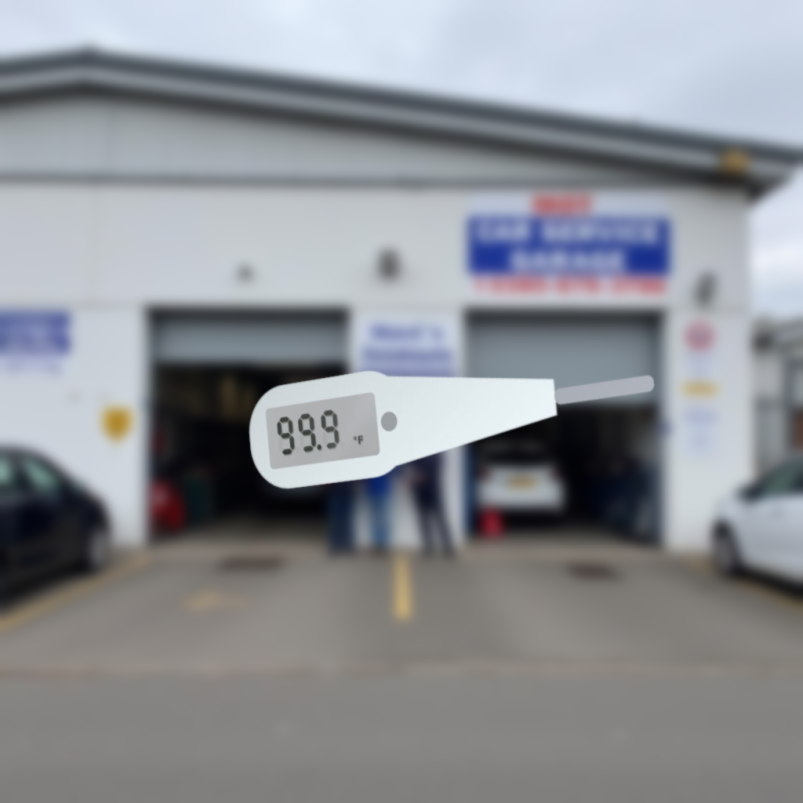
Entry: 99.9°F
